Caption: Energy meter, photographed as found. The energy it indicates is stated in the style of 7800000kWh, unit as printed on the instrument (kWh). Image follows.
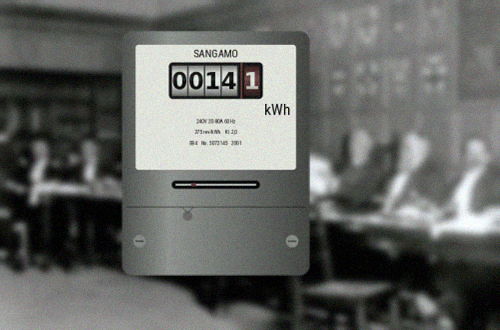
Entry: 14.1kWh
